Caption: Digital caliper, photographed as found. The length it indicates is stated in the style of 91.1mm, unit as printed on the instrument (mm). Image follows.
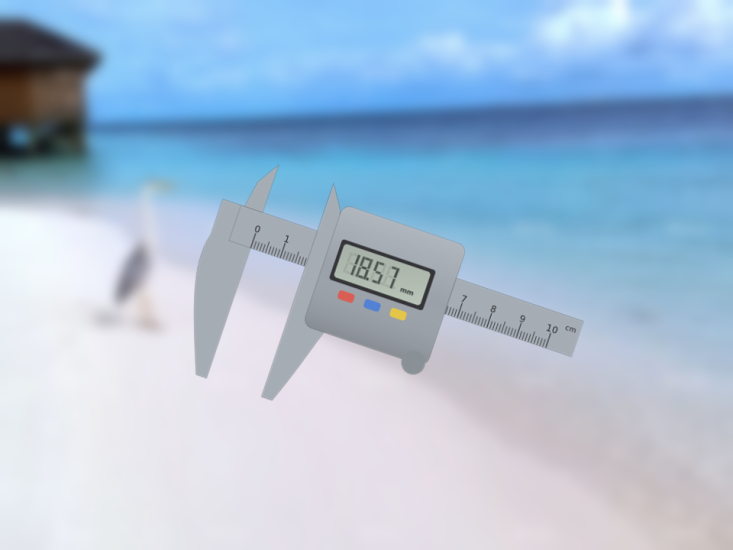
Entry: 18.57mm
